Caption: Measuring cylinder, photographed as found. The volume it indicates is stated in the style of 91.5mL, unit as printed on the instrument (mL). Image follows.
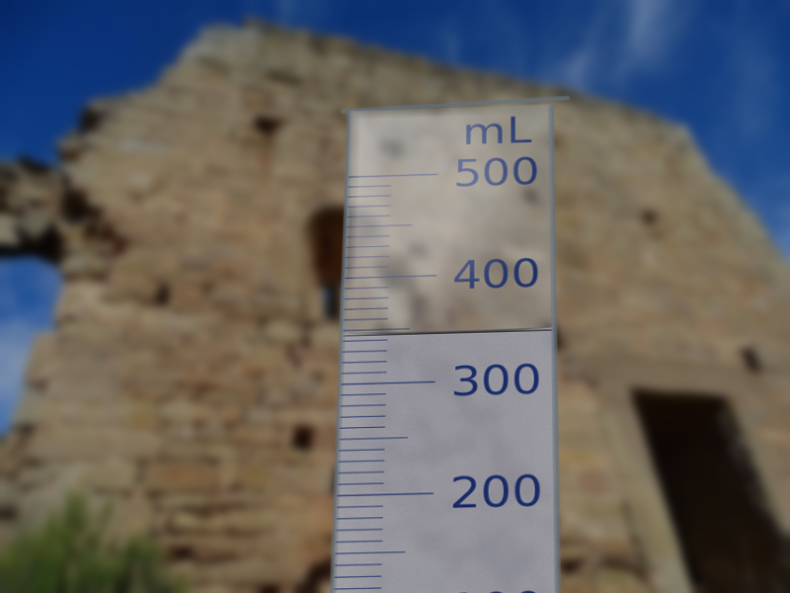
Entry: 345mL
